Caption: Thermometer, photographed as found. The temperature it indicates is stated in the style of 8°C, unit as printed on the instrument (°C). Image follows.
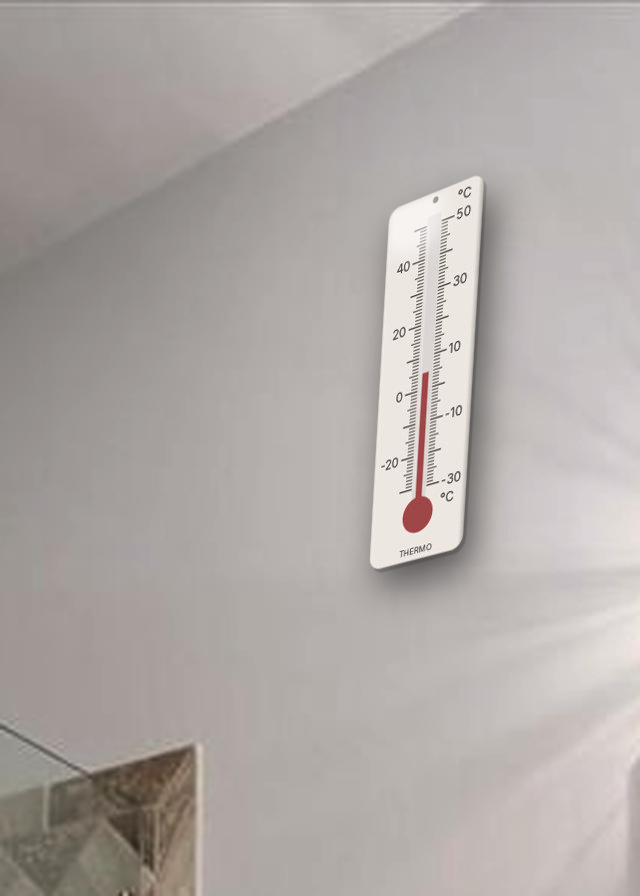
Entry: 5°C
